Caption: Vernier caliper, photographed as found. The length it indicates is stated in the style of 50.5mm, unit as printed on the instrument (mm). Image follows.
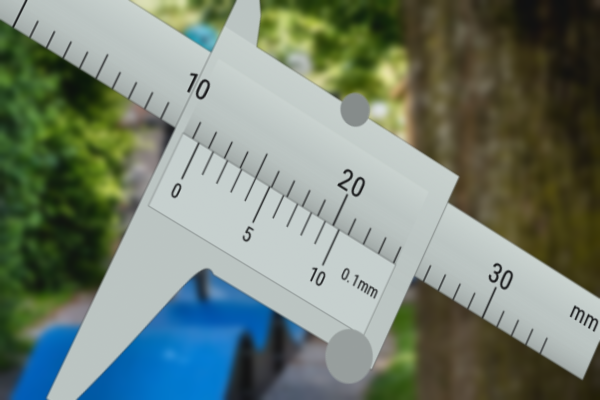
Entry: 11.4mm
